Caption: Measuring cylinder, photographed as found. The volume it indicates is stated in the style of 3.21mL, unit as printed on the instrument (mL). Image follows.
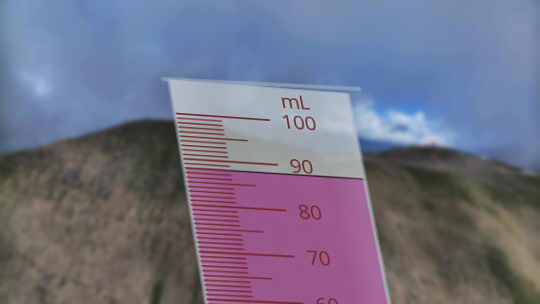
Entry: 88mL
